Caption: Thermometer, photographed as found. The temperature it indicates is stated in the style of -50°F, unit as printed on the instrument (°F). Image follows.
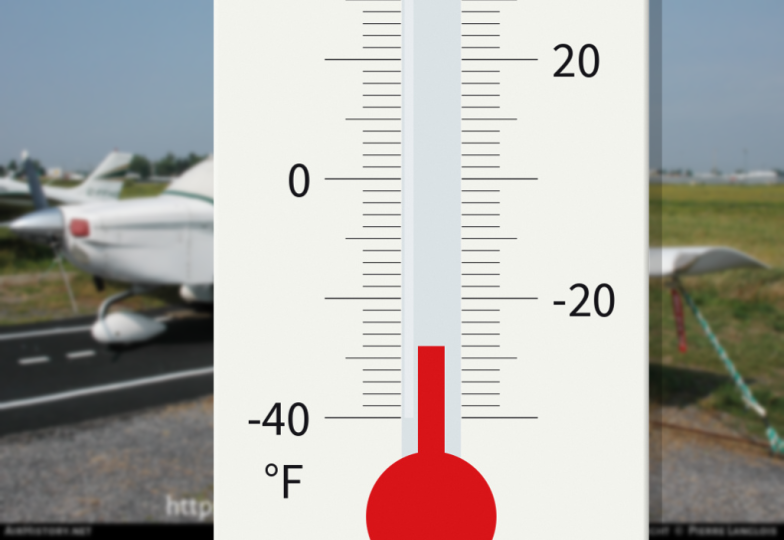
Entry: -28°F
